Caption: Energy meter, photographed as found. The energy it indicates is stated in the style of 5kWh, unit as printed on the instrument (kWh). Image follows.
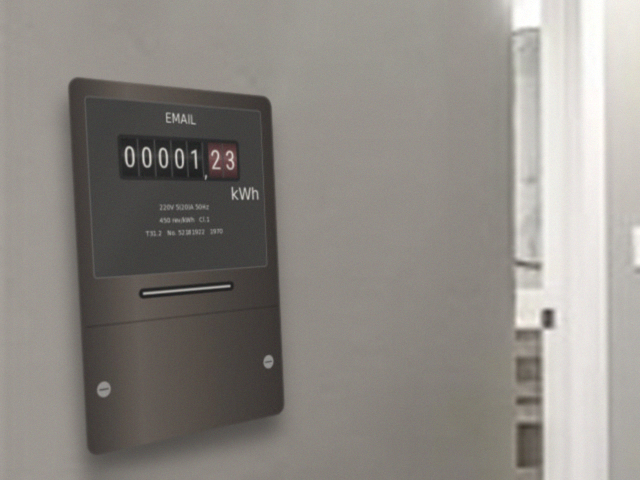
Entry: 1.23kWh
